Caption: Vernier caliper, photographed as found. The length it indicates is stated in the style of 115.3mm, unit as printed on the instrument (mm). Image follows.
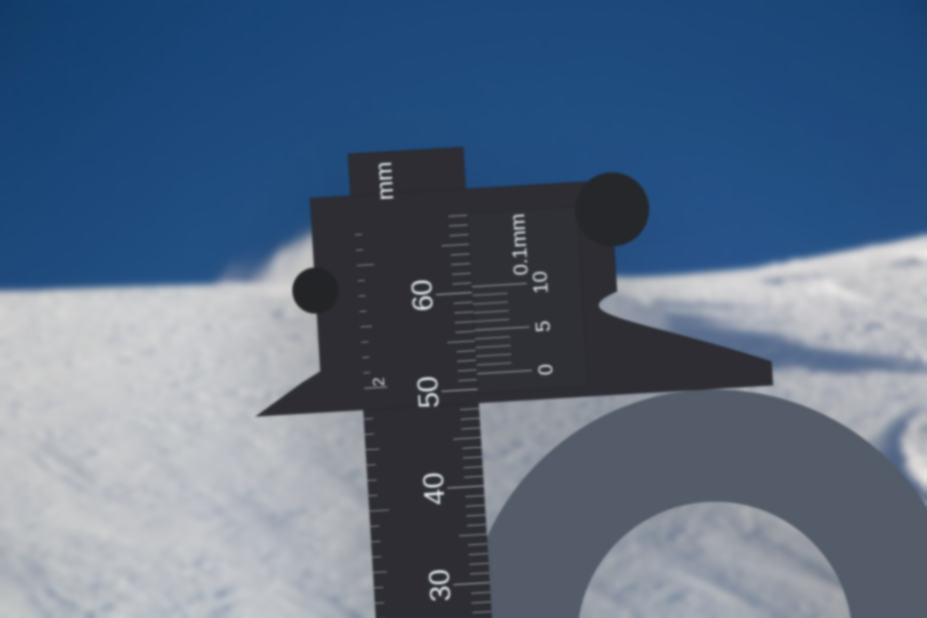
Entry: 51.6mm
